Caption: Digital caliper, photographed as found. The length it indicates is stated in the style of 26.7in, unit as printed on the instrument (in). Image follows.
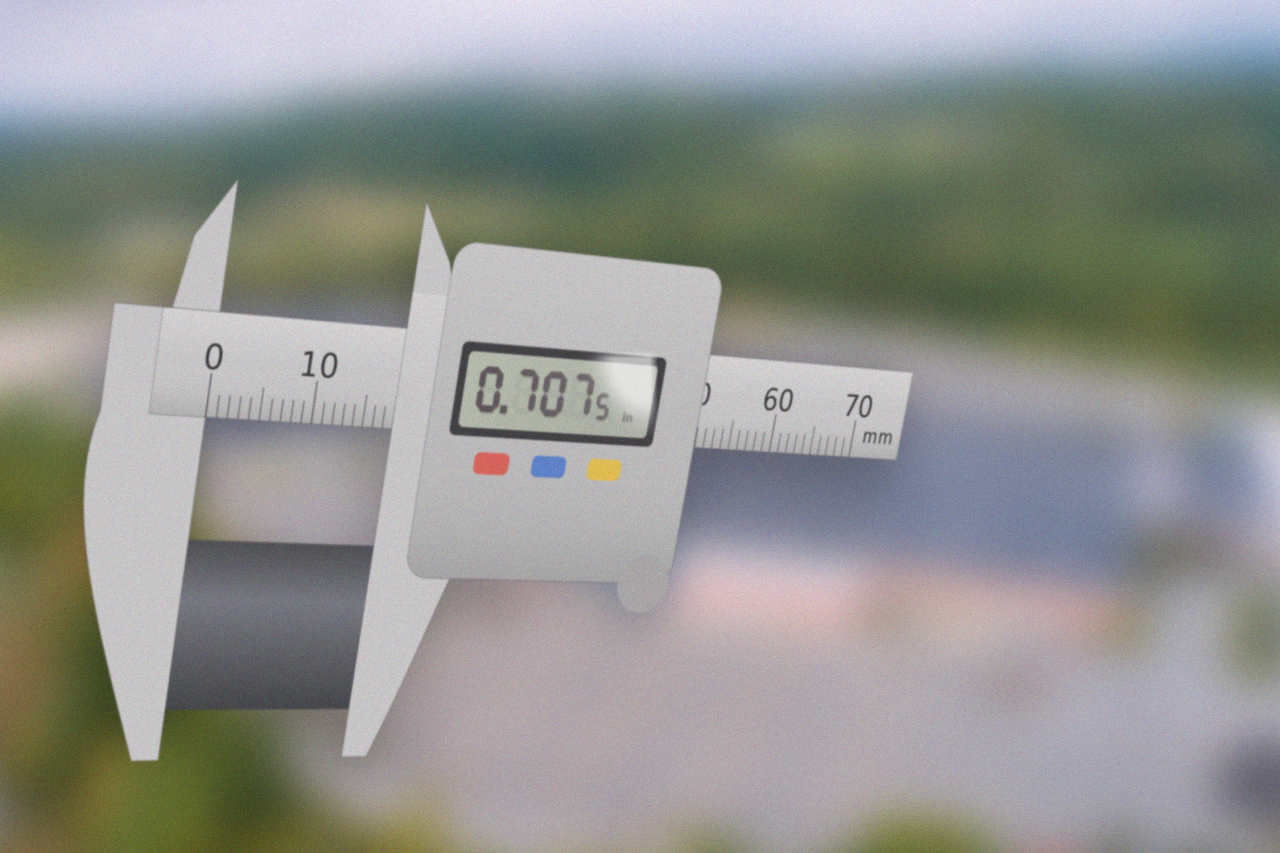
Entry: 0.7075in
